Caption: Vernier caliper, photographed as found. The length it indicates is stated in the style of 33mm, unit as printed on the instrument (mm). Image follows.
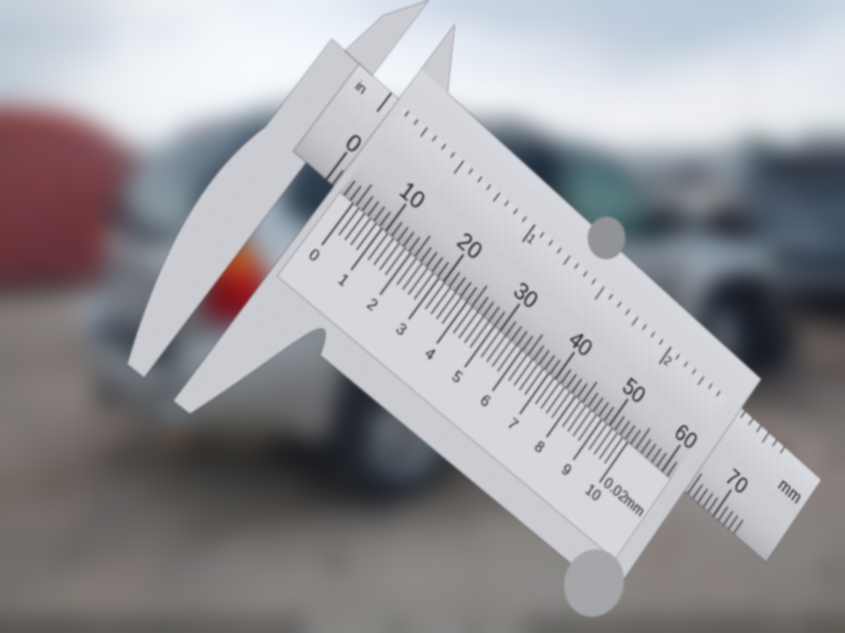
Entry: 4.5mm
